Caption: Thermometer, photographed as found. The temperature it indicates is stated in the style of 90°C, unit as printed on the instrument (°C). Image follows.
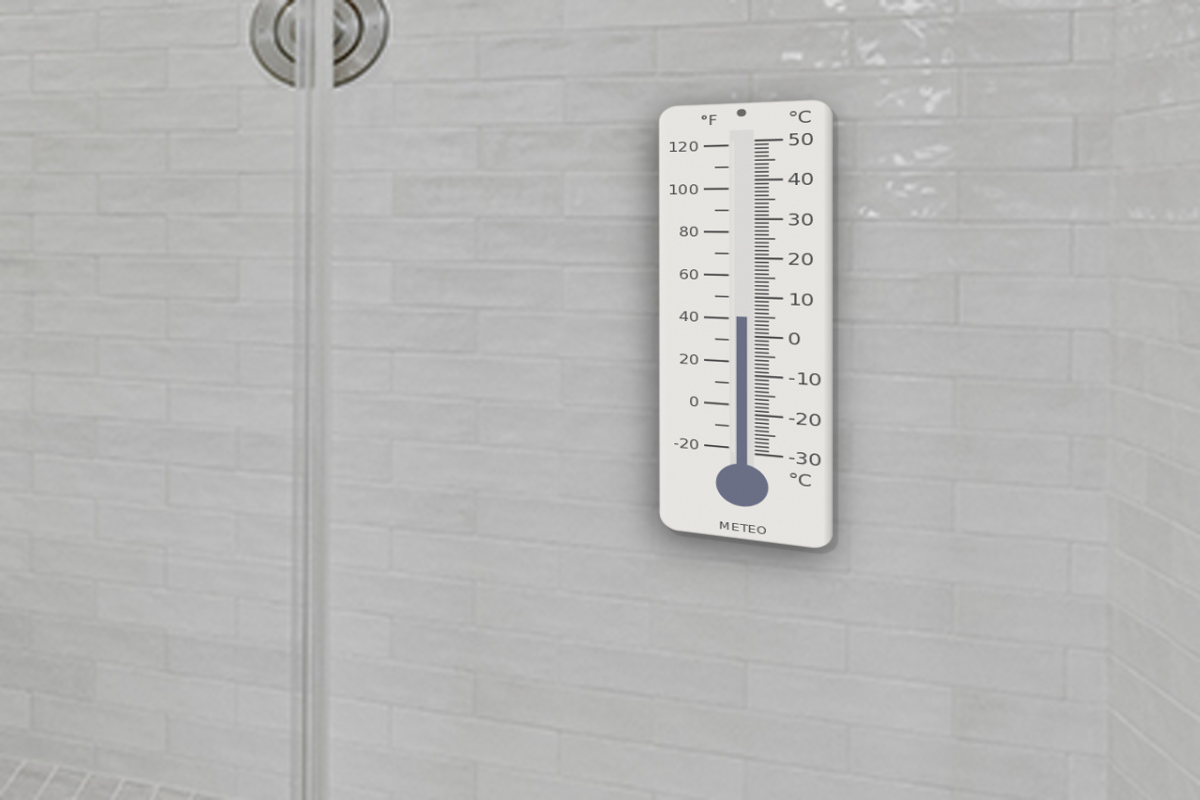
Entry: 5°C
